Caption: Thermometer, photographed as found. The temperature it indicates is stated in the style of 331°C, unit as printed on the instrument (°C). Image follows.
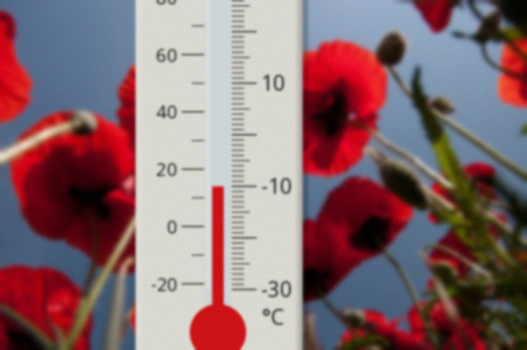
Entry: -10°C
